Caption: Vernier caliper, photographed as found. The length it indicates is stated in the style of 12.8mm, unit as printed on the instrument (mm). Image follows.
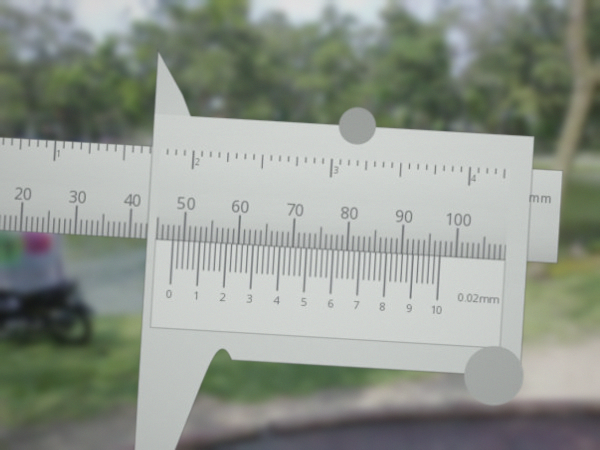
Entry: 48.0mm
